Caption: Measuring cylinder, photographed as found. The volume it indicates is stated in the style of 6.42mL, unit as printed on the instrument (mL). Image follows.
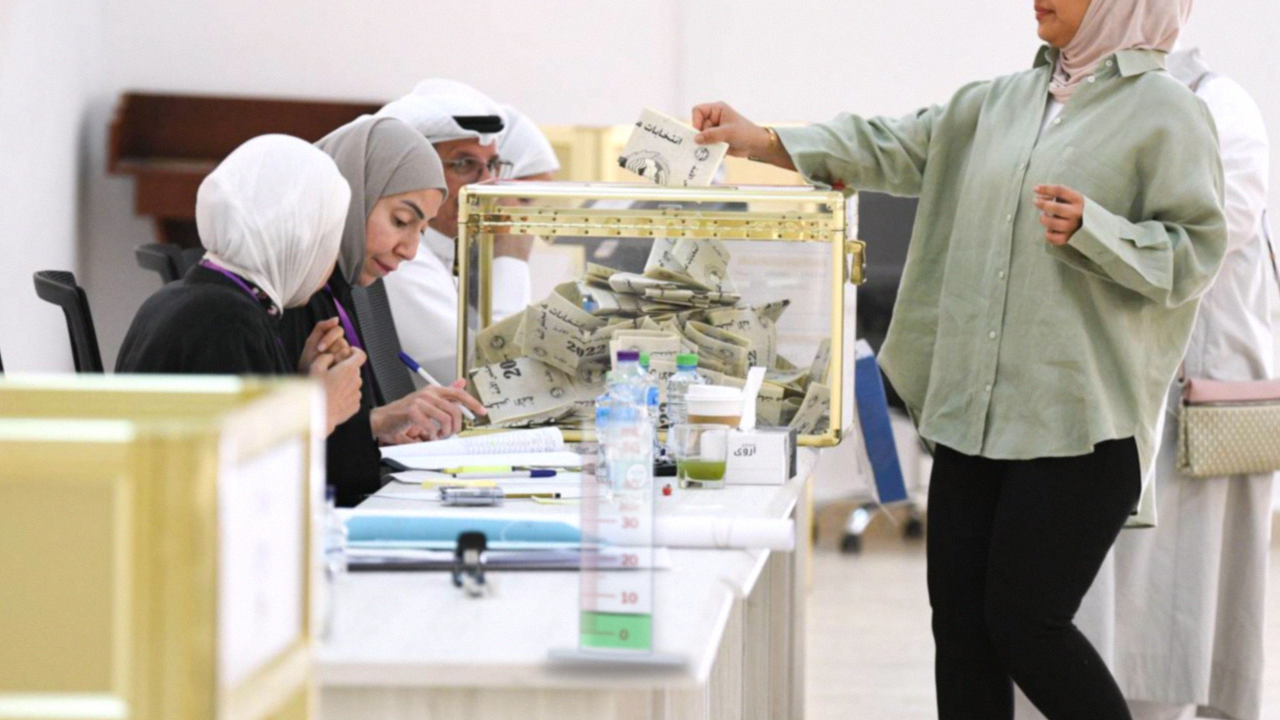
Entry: 5mL
